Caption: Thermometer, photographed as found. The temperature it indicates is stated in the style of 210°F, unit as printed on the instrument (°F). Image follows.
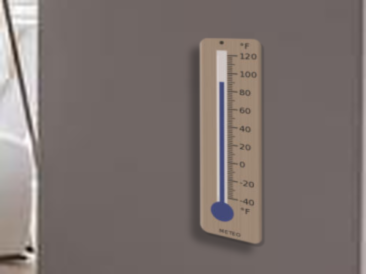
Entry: 90°F
